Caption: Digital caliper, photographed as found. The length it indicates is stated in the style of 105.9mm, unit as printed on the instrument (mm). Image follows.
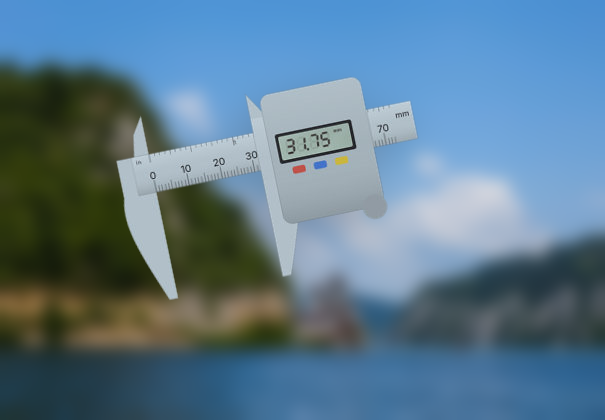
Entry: 31.75mm
